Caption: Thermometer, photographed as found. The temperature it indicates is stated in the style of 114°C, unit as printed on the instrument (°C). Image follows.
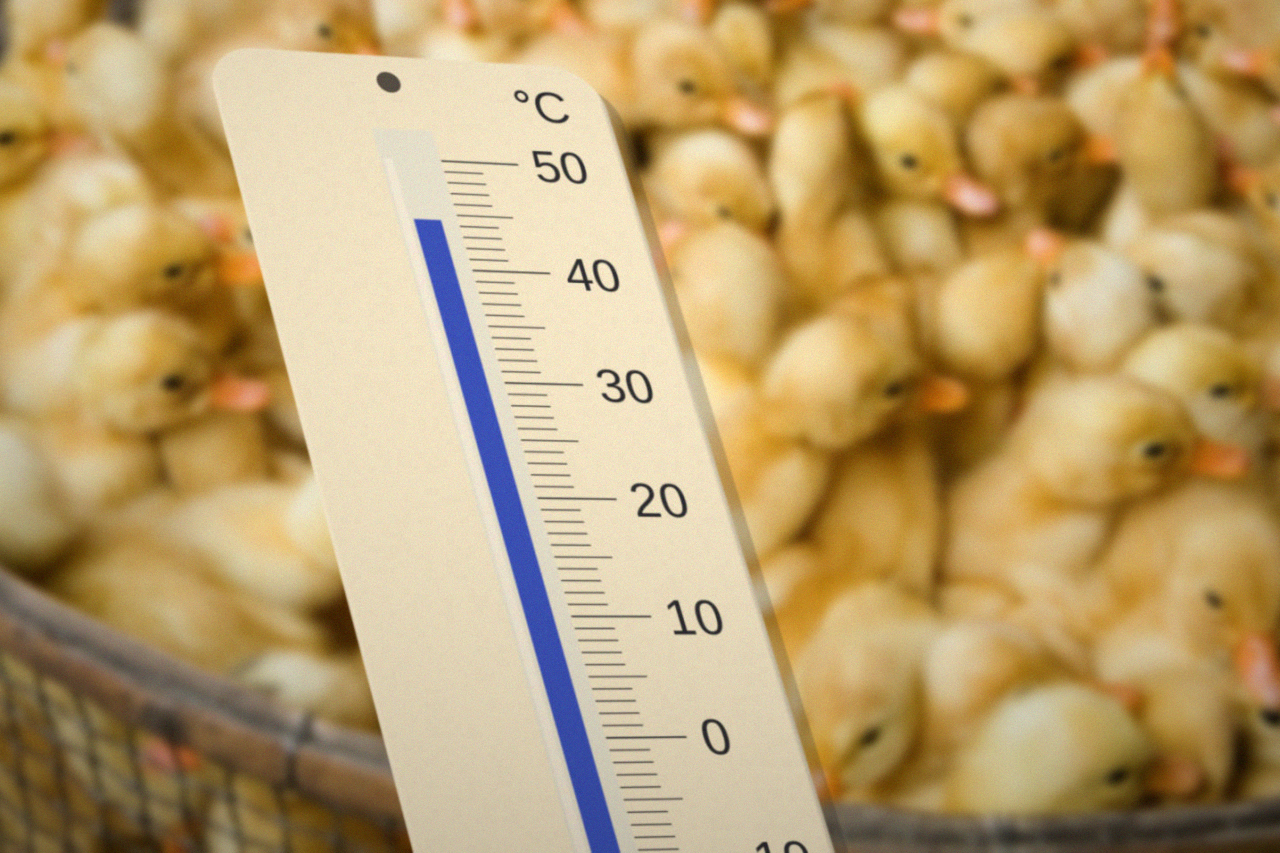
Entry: 44.5°C
